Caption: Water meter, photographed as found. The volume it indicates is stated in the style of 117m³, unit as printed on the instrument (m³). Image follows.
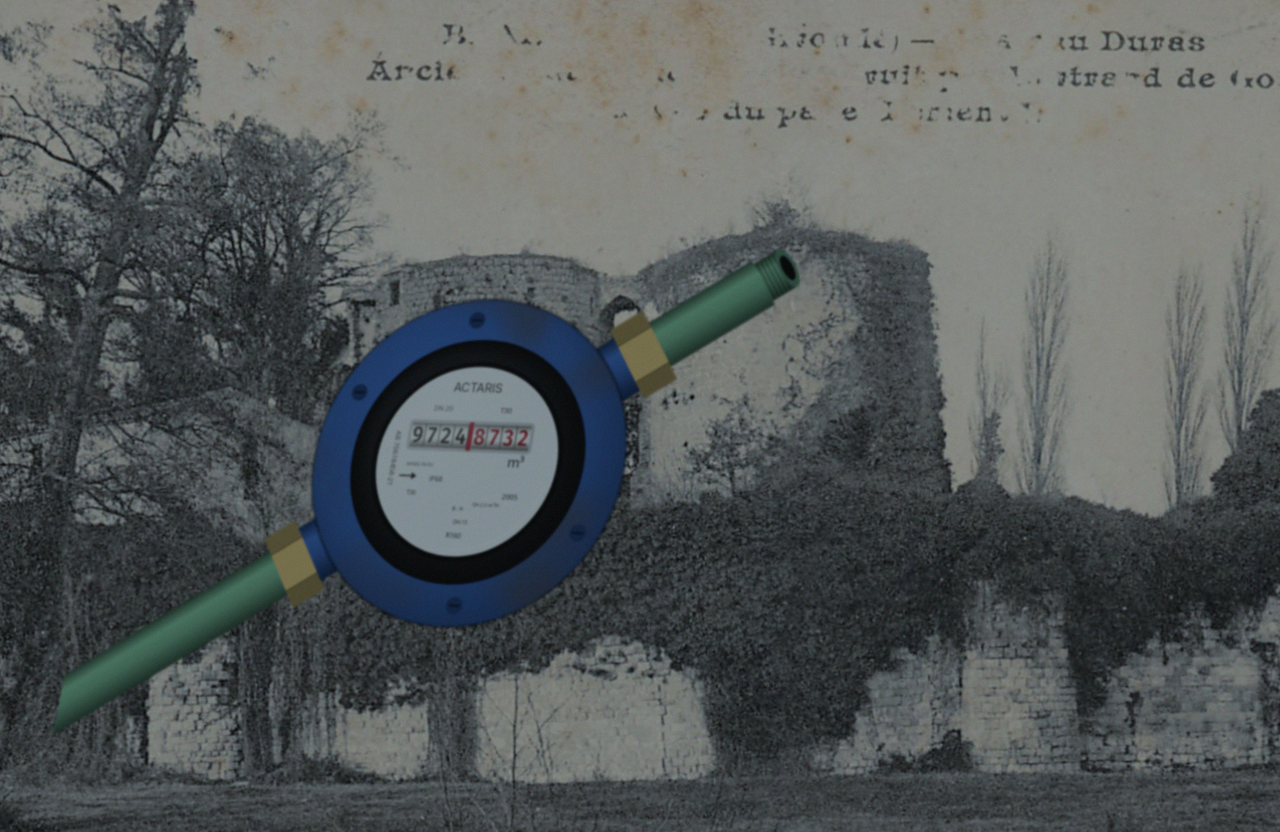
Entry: 9724.8732m³
